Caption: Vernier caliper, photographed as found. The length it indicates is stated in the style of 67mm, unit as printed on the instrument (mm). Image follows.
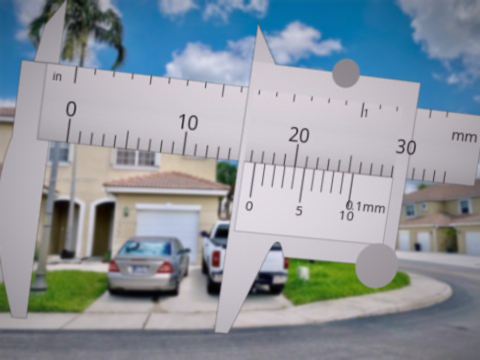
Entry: 16.4mm
